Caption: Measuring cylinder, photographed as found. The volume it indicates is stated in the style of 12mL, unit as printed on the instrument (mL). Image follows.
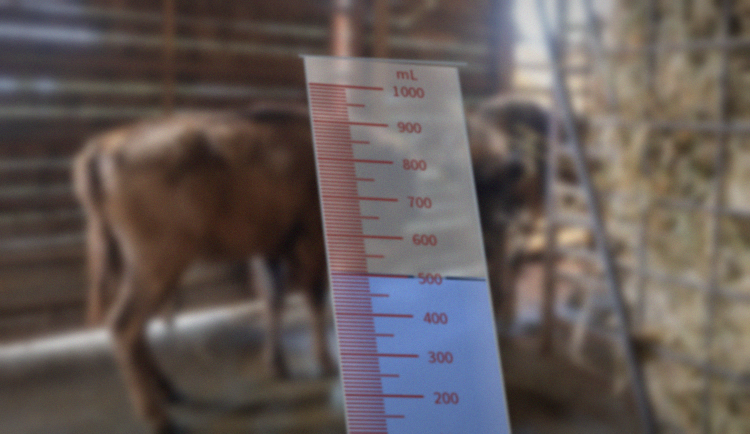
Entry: 500mL
